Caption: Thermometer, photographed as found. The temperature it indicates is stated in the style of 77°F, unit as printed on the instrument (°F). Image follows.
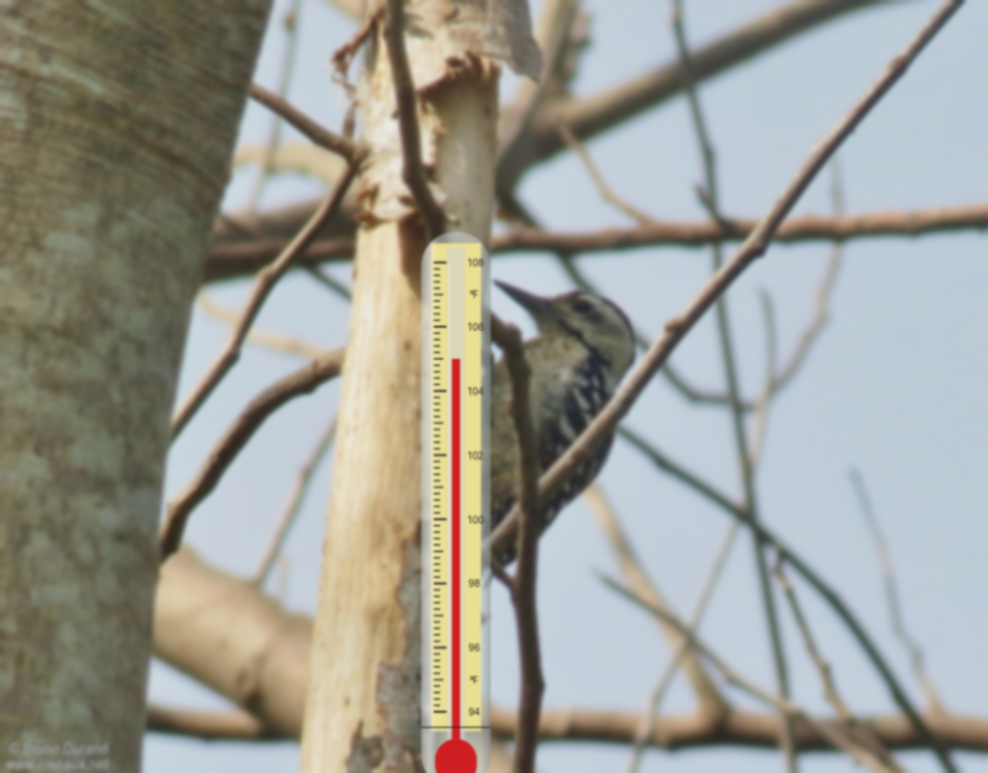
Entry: 105°F
